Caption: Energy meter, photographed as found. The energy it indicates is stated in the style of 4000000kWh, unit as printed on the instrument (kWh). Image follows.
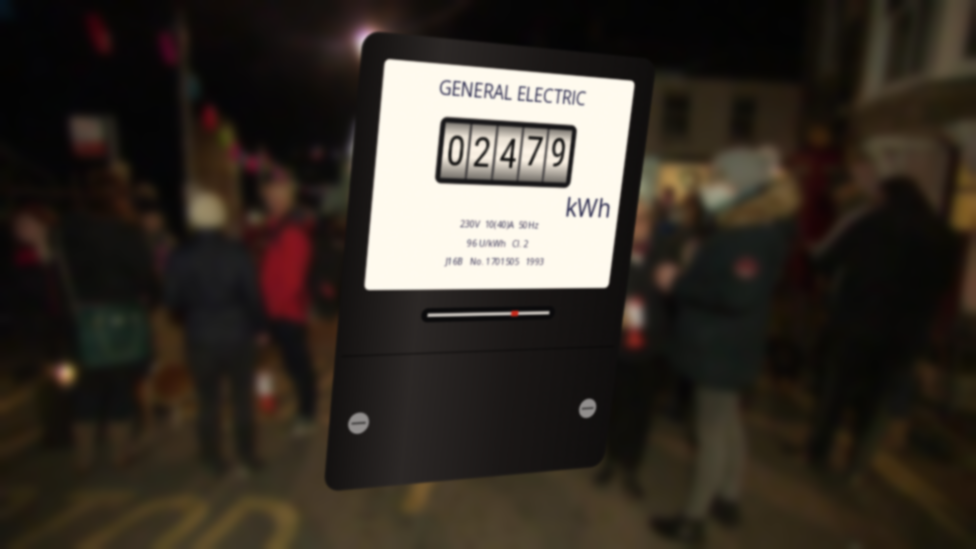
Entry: 2479kWh
